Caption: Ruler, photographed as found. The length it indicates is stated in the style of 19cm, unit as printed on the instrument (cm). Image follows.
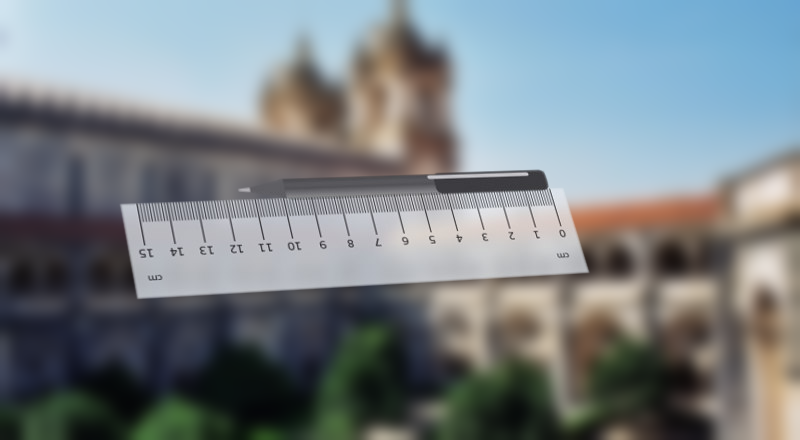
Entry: 11.5cm
